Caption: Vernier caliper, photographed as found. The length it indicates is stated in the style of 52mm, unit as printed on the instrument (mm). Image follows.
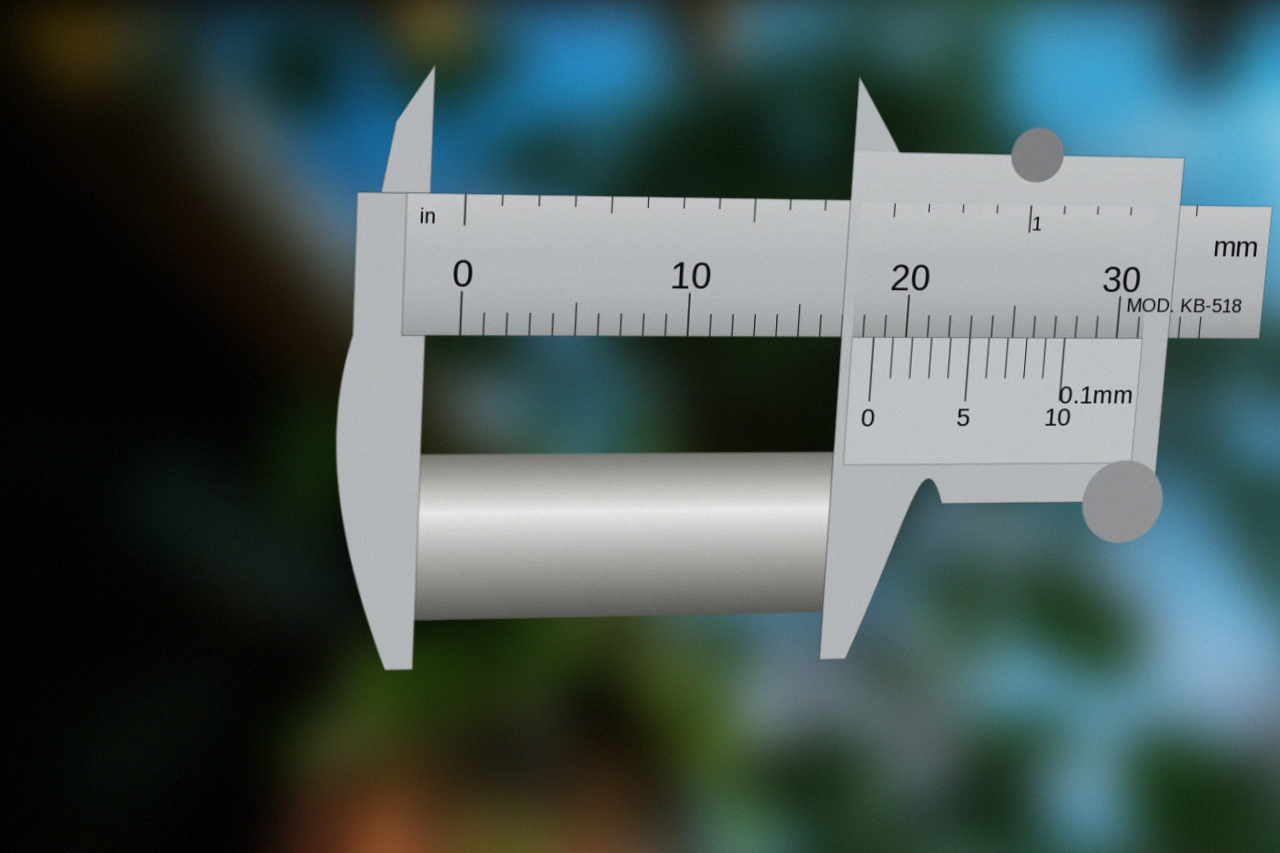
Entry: 18.5mm
